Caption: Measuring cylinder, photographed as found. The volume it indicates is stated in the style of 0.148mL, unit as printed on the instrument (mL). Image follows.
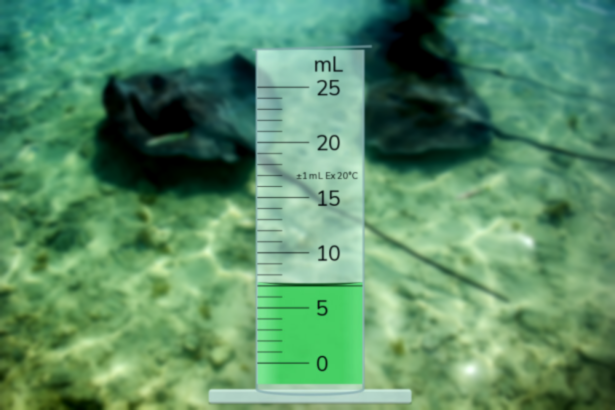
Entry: 7mL
